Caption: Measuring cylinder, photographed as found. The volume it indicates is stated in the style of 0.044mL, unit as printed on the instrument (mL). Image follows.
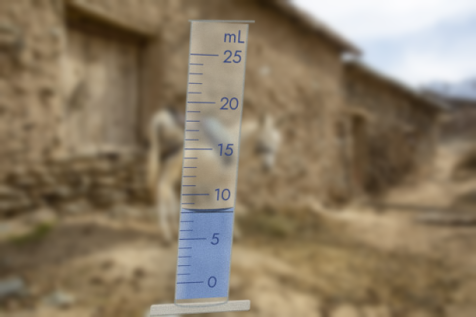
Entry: 8mL
